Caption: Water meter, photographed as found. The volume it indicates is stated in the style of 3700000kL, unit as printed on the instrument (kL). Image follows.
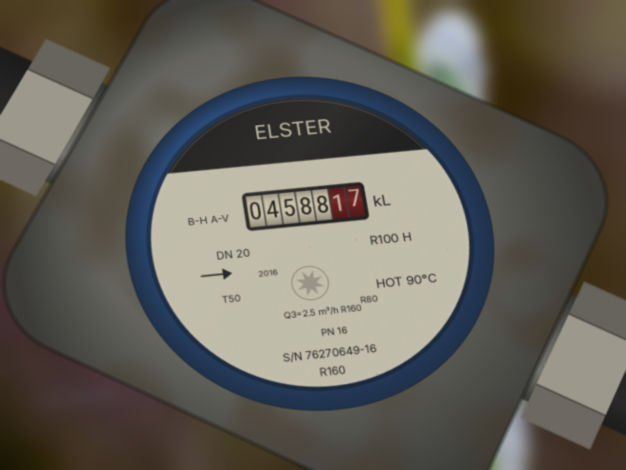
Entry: 4588.17kL
